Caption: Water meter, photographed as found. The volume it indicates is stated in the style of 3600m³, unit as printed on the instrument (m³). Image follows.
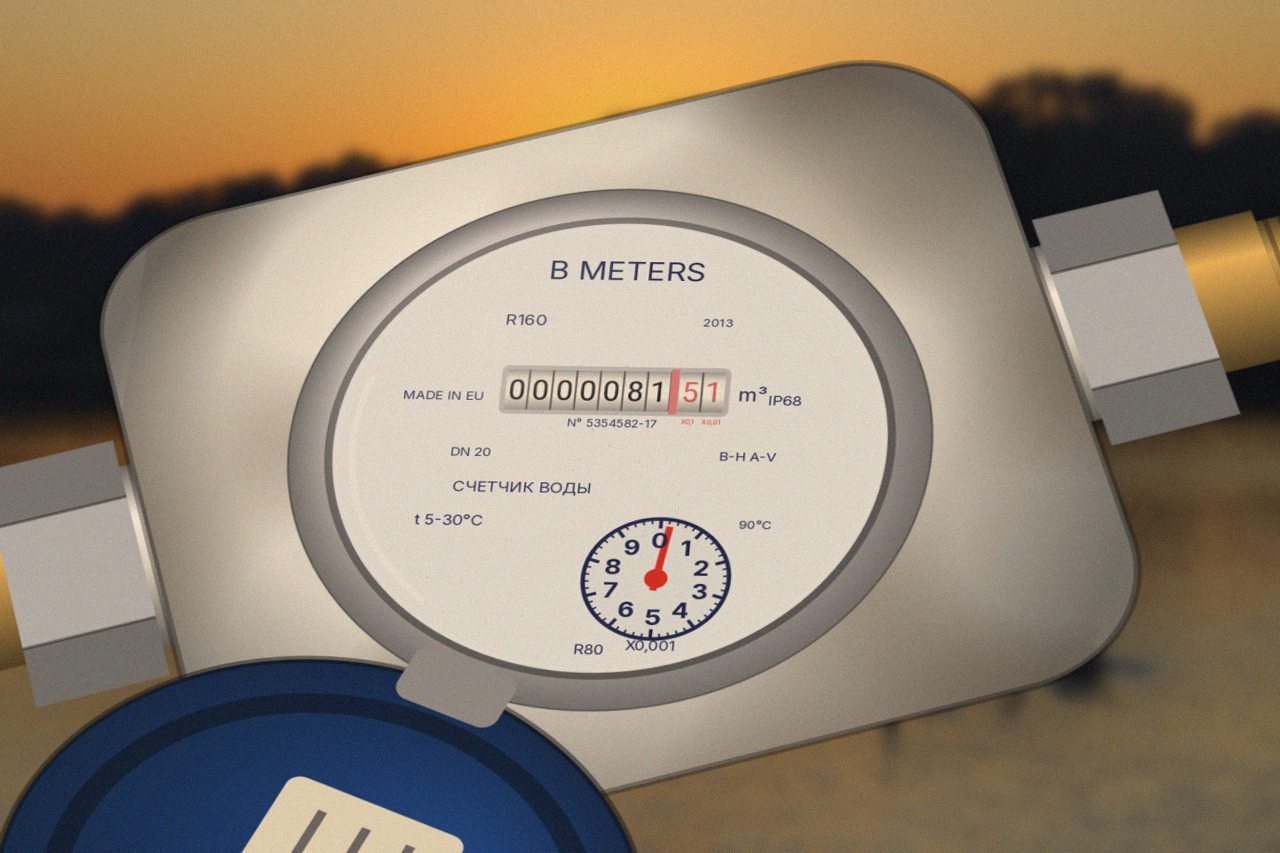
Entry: 81.510m³
